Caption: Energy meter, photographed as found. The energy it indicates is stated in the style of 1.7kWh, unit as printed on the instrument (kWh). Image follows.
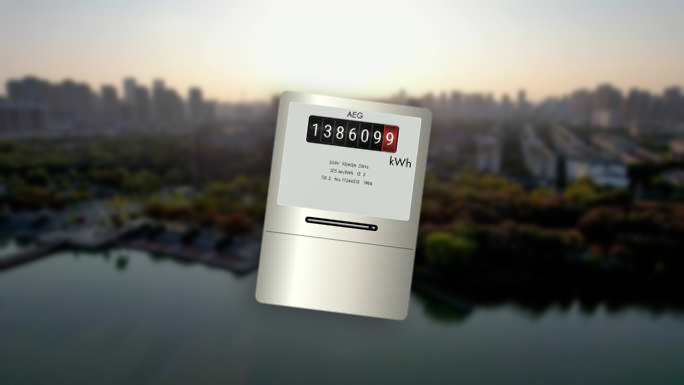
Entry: 138609.9kWh
